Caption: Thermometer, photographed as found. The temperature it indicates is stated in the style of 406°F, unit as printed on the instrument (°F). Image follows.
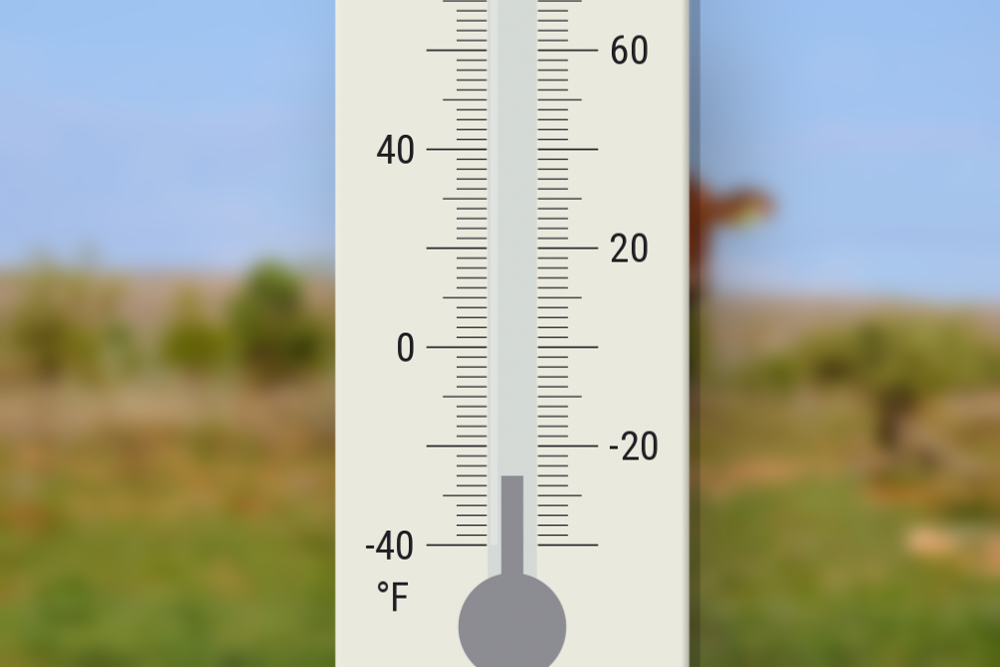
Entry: -26°F
